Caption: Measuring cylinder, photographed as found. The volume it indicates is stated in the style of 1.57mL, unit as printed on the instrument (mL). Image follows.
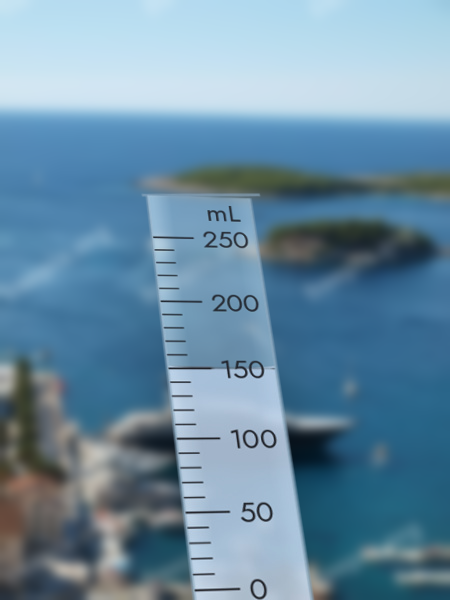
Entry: 150mL
